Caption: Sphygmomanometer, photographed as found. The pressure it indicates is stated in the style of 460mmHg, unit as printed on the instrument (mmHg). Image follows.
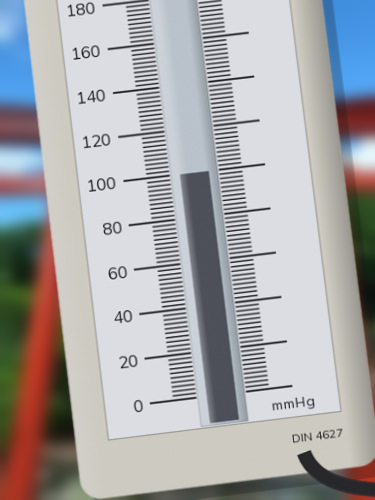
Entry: 100mmHg
